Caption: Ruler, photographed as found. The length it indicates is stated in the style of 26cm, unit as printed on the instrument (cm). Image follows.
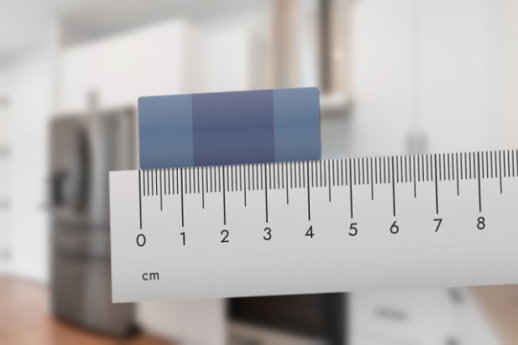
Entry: 4.3cm
